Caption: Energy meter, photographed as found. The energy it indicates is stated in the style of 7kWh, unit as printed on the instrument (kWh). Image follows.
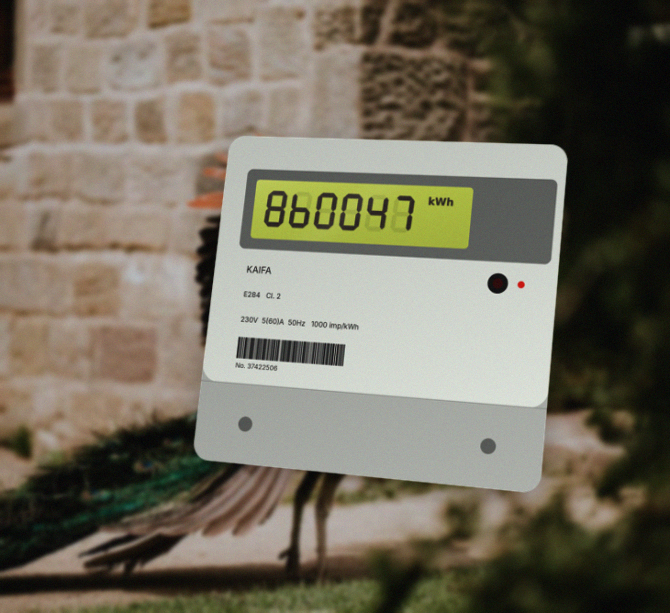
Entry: 860047kWh
